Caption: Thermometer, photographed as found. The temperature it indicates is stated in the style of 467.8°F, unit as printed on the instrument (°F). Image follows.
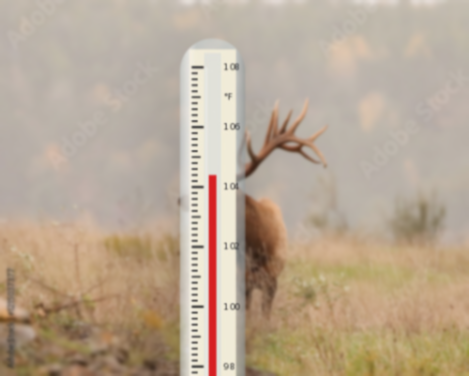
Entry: 104.4°F
